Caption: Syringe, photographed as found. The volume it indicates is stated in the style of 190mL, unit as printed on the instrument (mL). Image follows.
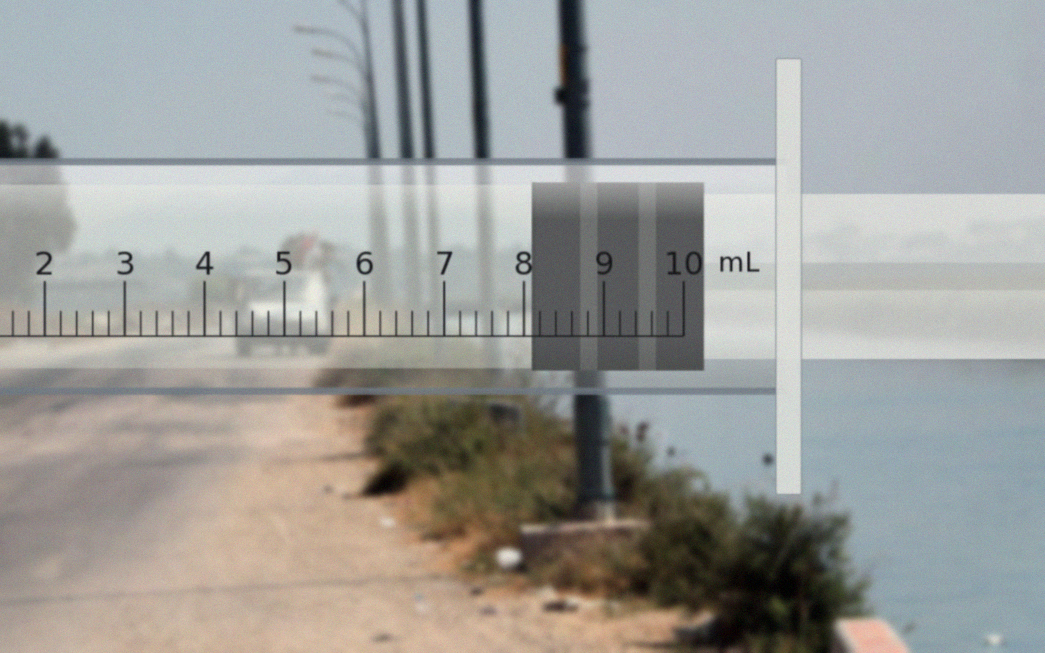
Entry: 8.1mL
